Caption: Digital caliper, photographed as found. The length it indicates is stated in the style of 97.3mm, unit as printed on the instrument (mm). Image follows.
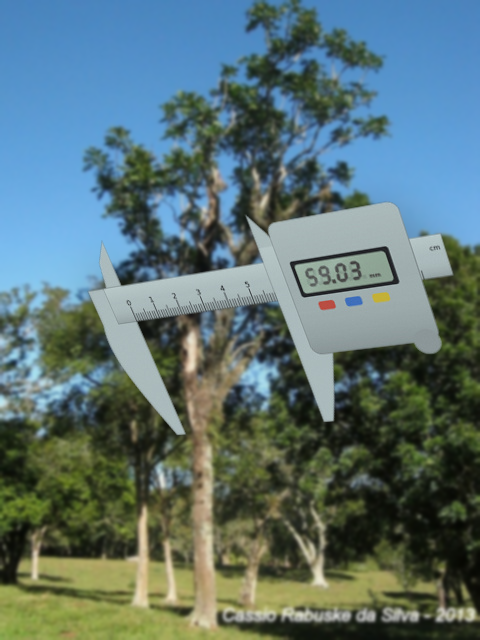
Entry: 59.03mm
